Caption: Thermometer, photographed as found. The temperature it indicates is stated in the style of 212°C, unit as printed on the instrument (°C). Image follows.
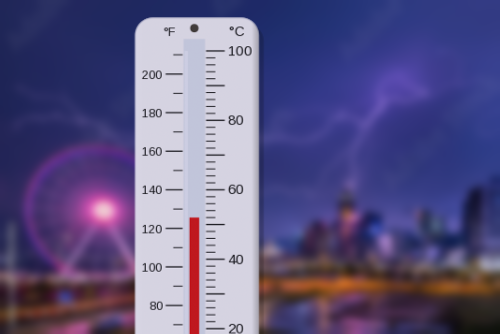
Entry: 52°C
